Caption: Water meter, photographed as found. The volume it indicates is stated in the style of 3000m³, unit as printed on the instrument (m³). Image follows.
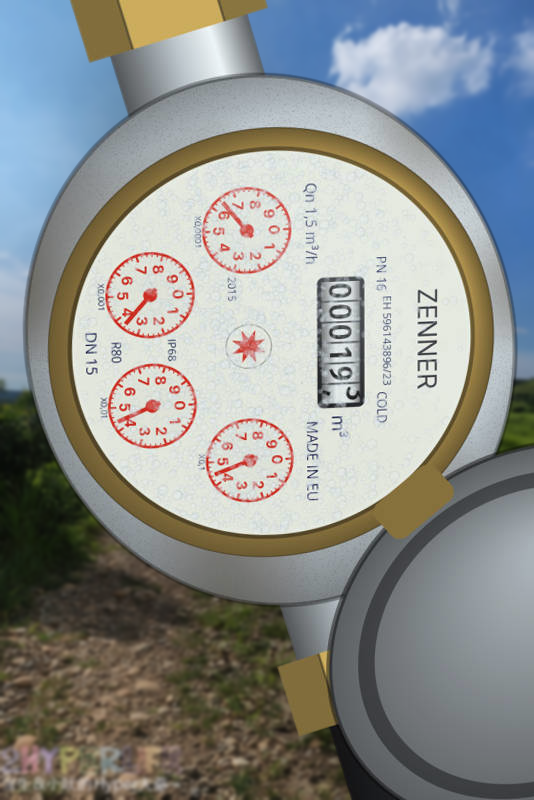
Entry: 193.4436m³
